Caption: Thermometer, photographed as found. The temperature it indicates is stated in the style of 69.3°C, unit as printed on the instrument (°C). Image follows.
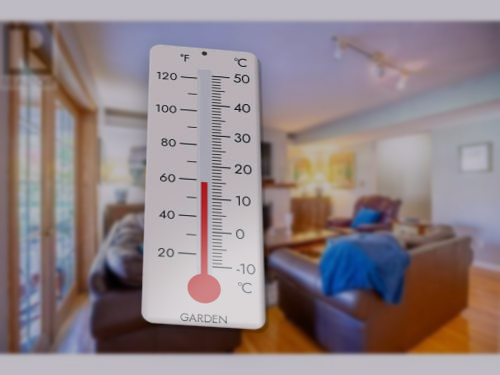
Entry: 15°C
